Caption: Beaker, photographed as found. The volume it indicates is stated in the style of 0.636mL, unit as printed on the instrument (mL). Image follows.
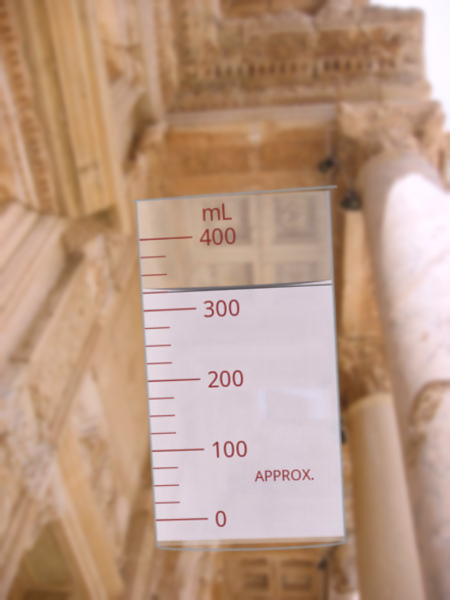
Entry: 325mL
